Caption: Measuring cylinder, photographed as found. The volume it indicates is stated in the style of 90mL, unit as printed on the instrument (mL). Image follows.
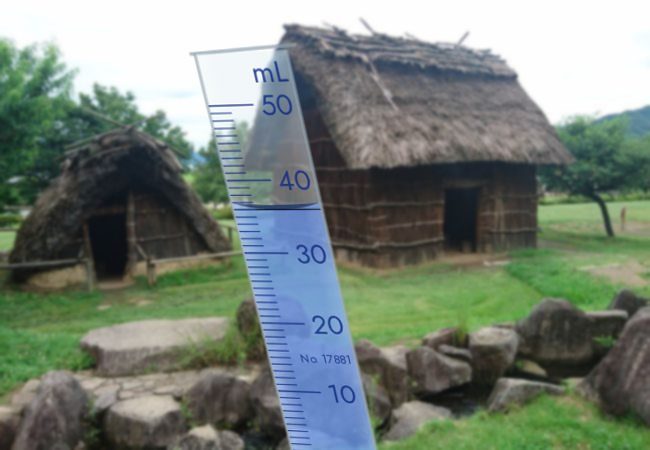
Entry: 36mL
